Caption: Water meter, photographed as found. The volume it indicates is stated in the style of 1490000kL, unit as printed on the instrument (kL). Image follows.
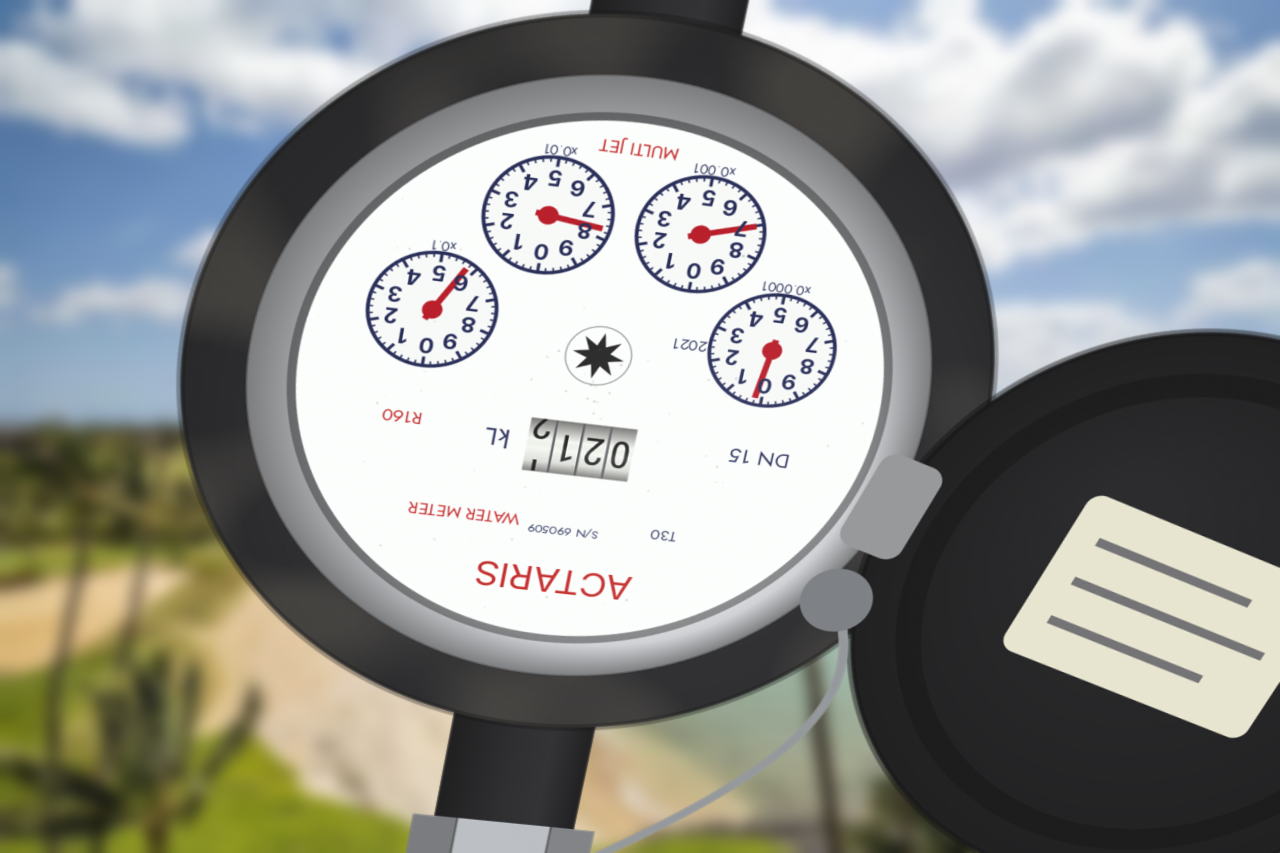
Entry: 211.5770kL
